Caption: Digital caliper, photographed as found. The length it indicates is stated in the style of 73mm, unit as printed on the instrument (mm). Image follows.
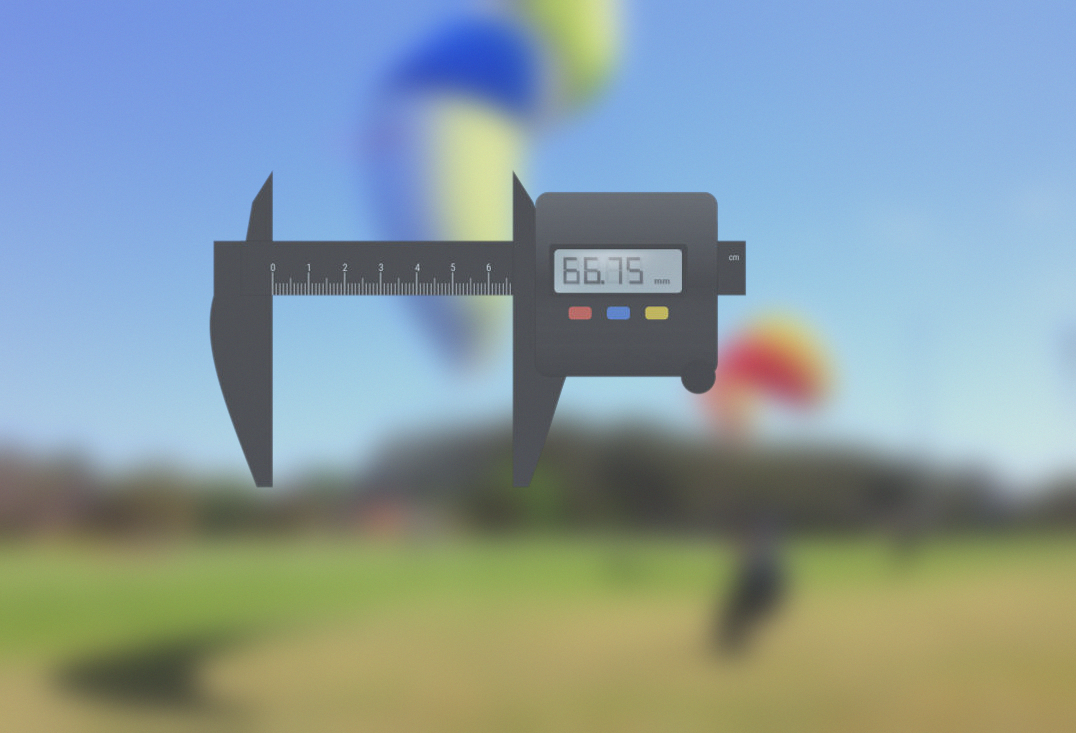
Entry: 66.75mm
